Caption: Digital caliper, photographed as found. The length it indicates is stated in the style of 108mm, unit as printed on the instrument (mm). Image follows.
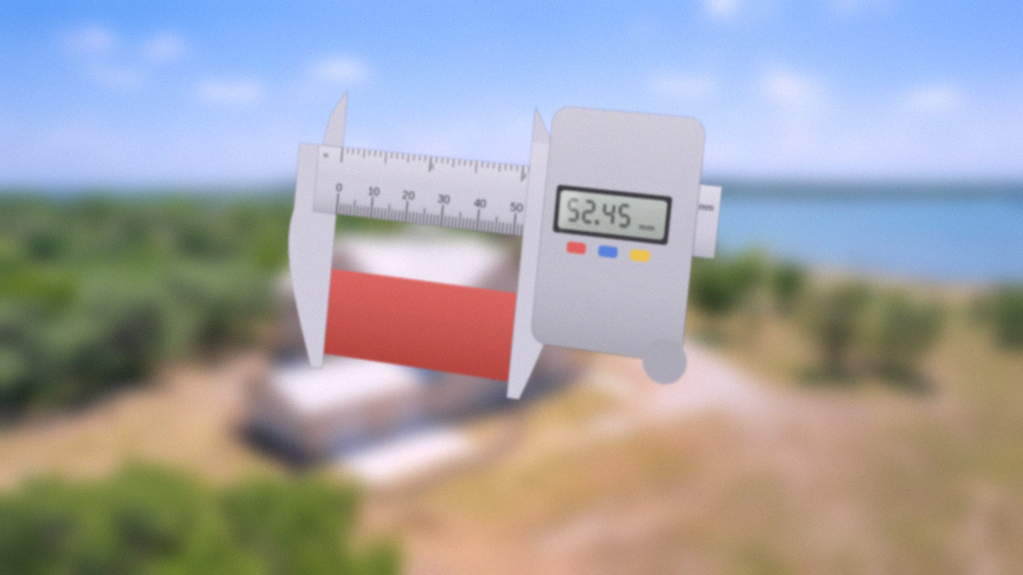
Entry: 52.45mm
